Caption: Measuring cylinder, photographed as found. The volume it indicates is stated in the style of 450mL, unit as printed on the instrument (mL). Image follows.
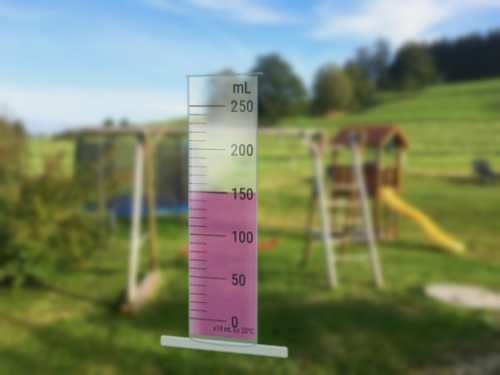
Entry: 150mL
